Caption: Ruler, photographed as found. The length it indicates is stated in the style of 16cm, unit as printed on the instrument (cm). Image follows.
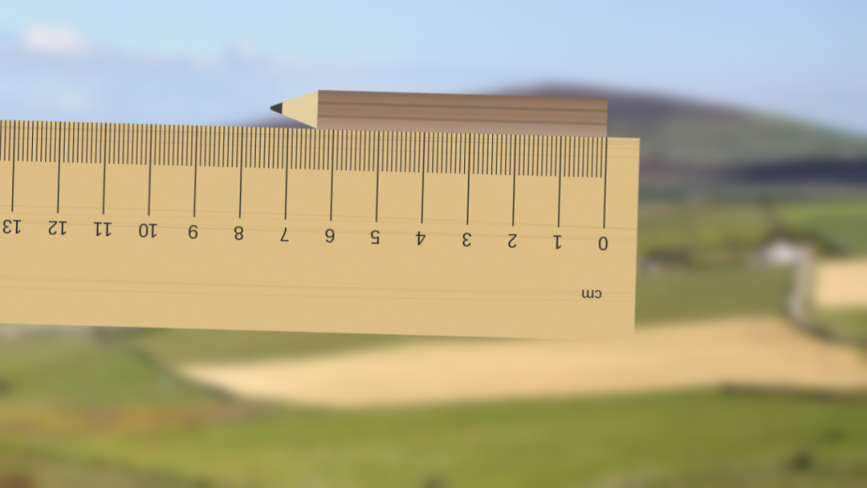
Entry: 7.4cm
